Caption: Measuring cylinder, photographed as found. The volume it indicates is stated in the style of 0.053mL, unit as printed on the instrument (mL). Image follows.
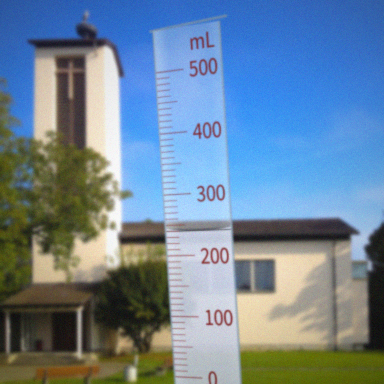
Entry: 240mL
